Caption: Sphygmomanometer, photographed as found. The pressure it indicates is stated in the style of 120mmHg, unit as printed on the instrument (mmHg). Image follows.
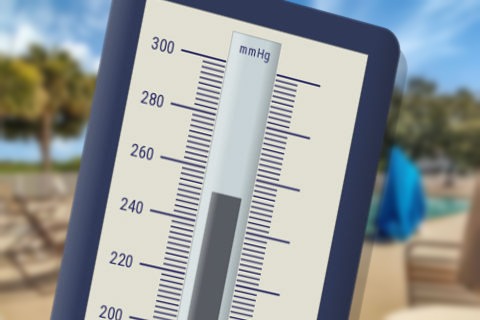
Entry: 252mmHg
